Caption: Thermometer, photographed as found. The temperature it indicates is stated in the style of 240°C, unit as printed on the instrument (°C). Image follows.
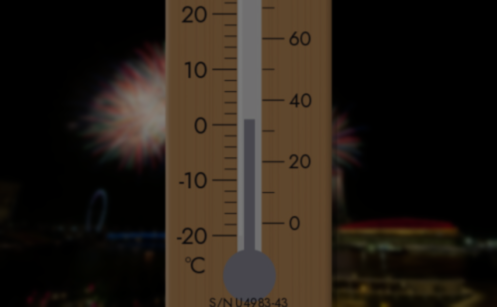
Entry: 1°C
